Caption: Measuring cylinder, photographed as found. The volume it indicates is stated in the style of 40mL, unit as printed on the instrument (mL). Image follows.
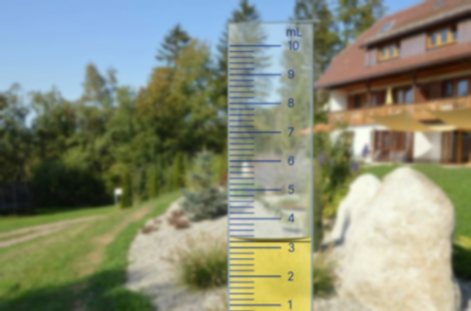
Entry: 3.2mL
